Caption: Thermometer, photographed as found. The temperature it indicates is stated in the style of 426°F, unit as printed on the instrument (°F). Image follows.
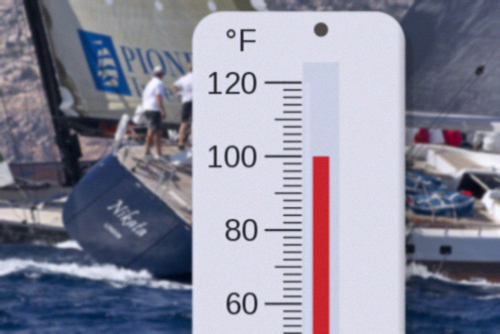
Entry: 100°F
